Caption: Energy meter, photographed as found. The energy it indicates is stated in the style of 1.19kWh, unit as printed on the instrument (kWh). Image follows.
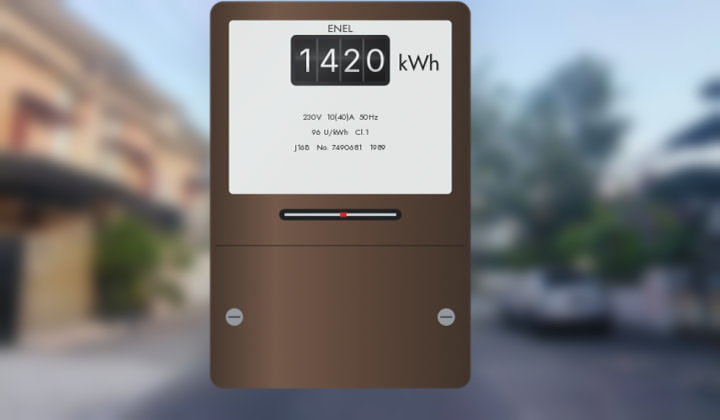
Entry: 1420kWh
